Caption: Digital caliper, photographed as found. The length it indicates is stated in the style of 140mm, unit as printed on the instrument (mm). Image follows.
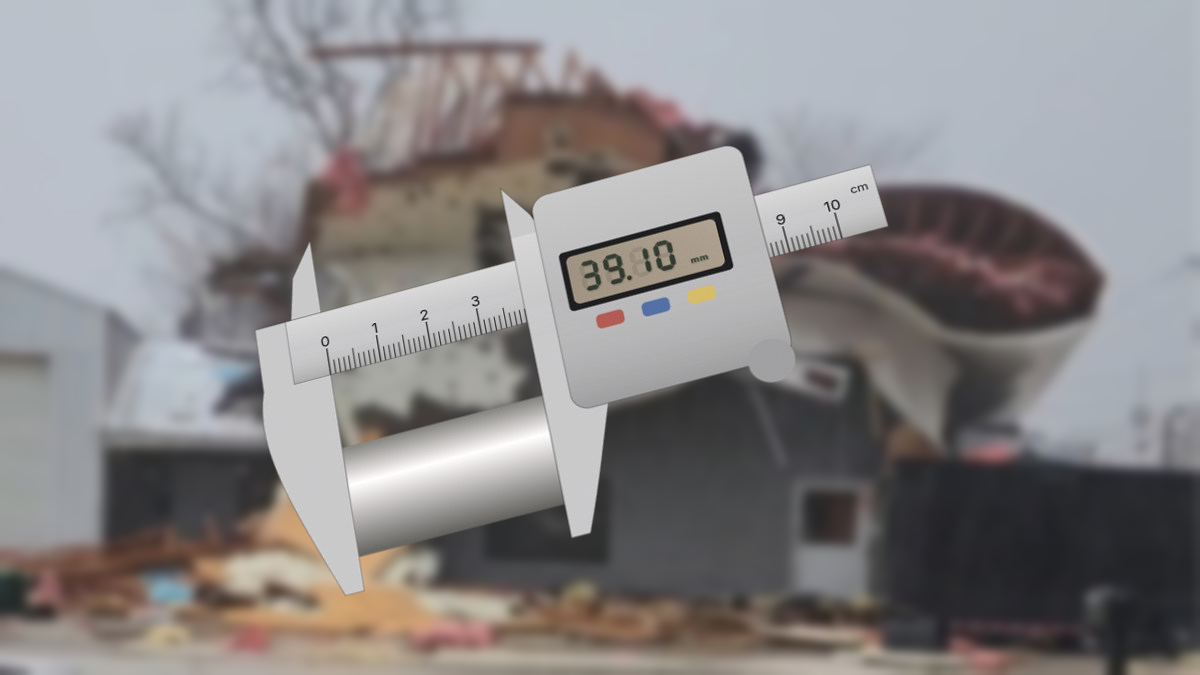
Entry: 39.10mm
